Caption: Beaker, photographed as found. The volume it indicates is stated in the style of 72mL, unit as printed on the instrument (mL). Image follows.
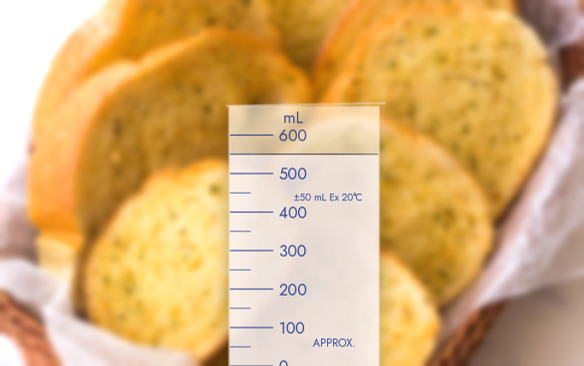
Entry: 550mL
